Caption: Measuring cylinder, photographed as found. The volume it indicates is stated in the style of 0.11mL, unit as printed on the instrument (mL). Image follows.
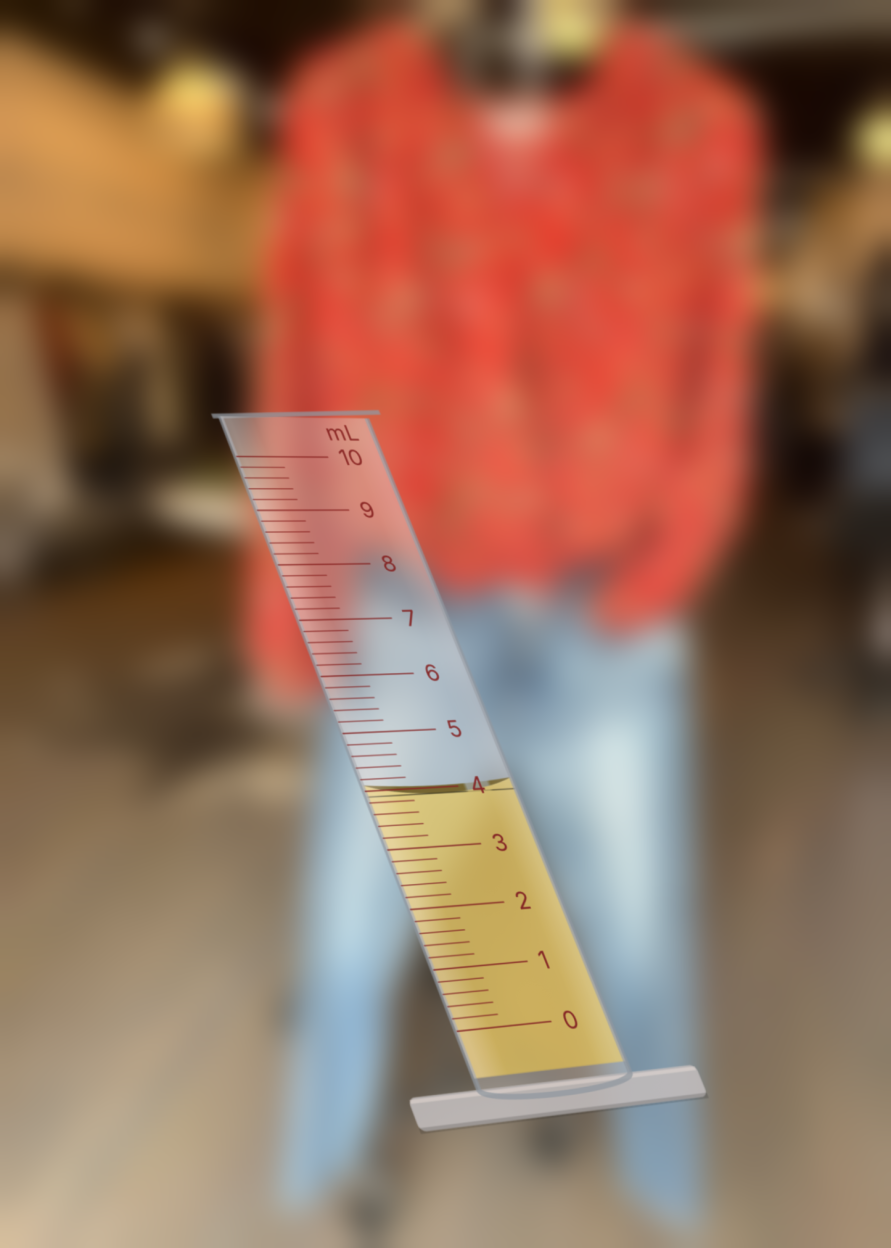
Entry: 3.9mL
